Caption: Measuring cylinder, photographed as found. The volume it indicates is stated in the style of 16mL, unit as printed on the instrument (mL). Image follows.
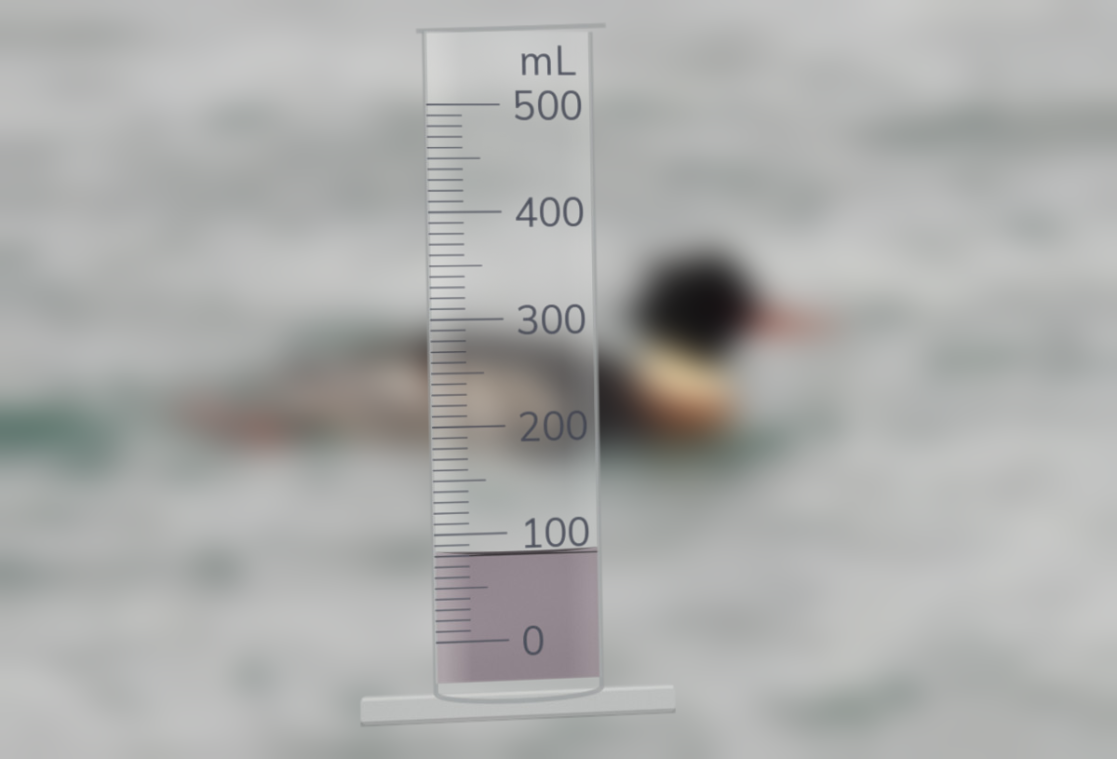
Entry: 80mL
